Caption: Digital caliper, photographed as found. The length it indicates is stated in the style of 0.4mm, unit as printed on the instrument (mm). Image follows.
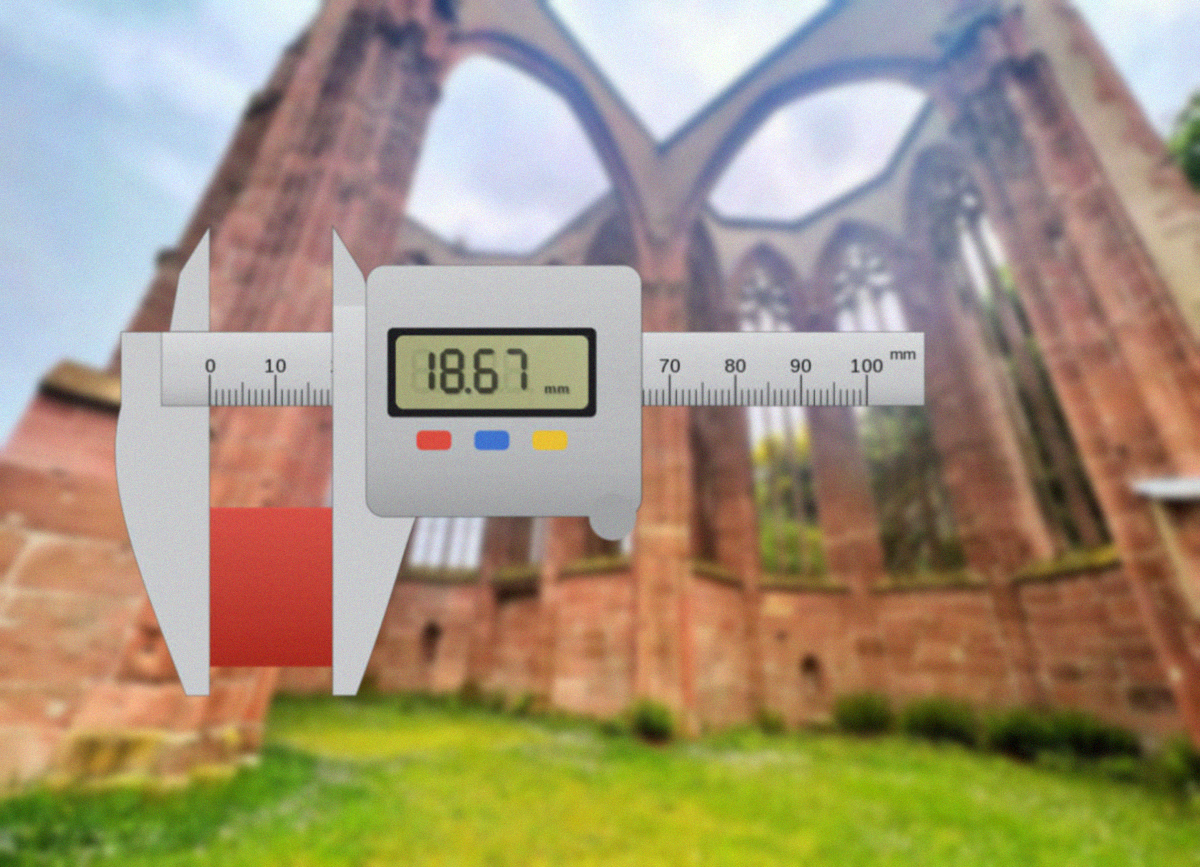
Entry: 18.67mm
